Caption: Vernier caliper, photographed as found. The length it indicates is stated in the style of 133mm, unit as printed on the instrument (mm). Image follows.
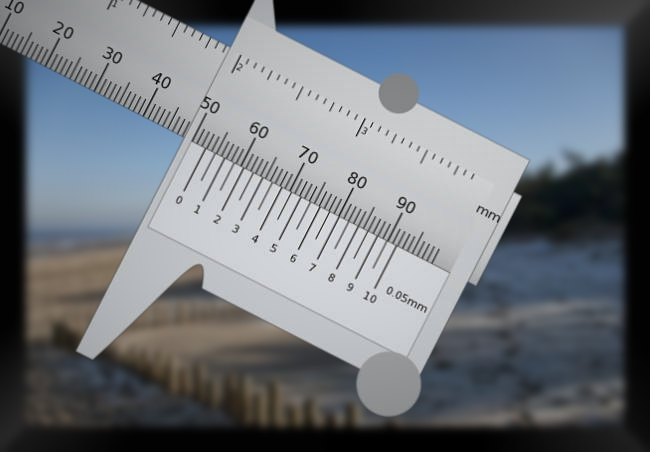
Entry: 52.8mm
